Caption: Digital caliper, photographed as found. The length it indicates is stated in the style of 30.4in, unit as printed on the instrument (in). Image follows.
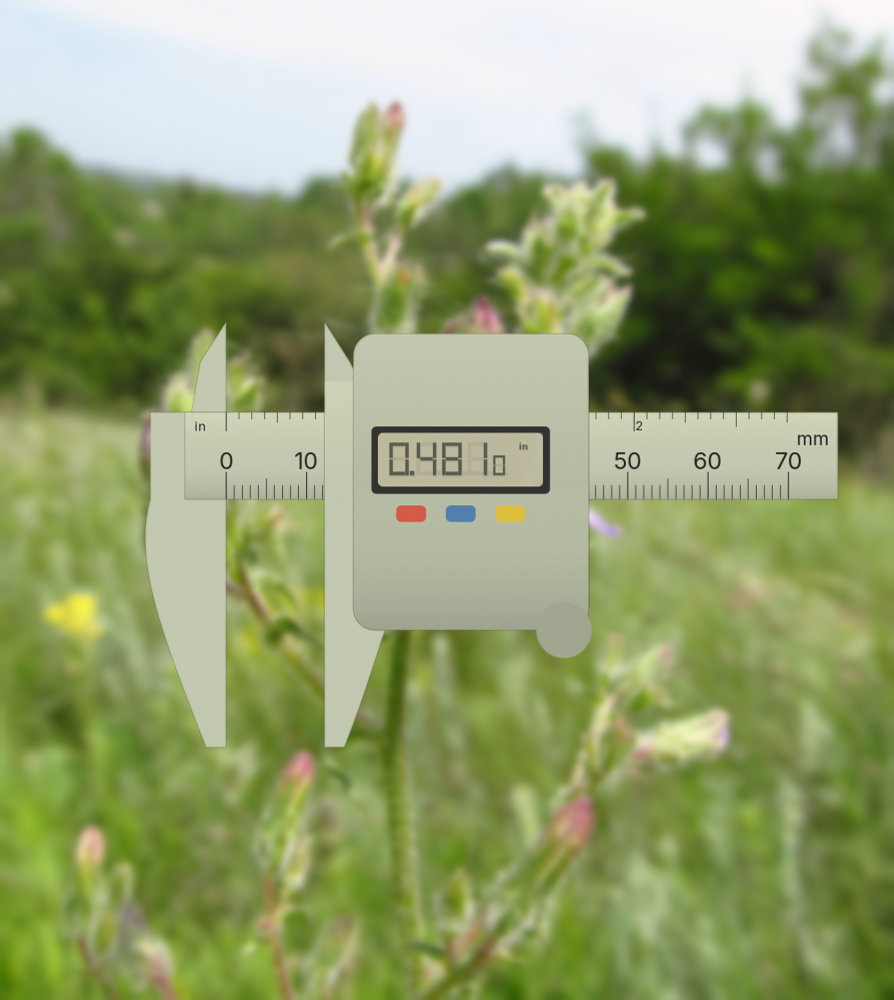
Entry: 0.4810in
